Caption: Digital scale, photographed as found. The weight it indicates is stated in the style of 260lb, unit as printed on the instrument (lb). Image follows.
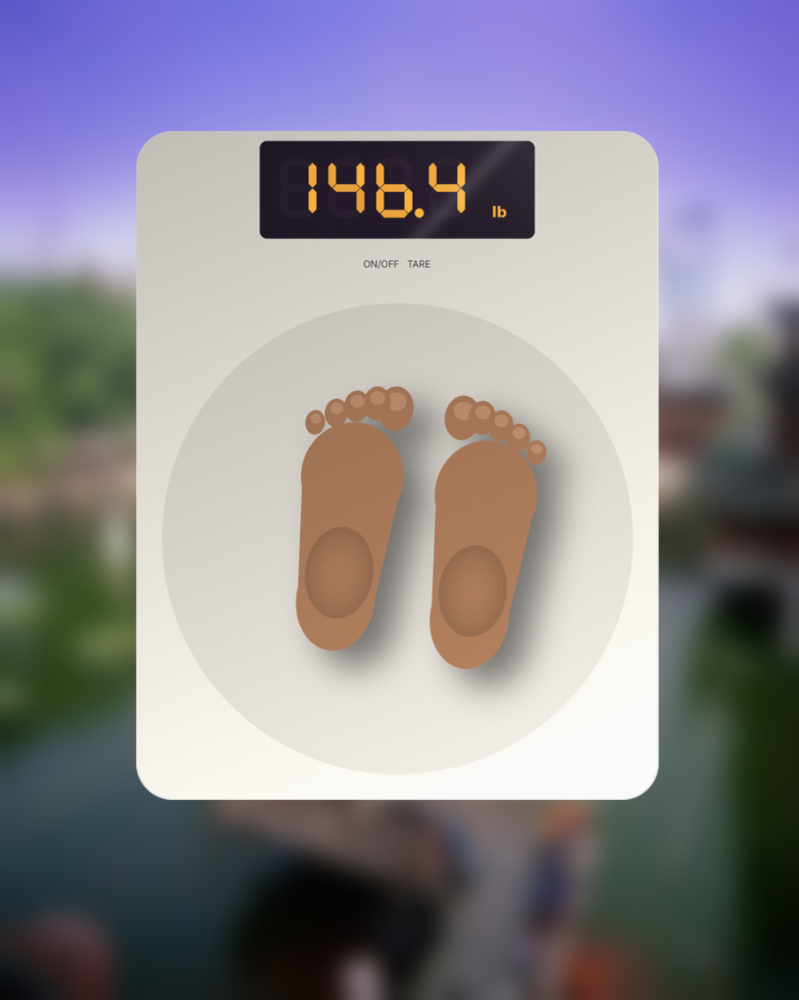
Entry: 146.4lb
